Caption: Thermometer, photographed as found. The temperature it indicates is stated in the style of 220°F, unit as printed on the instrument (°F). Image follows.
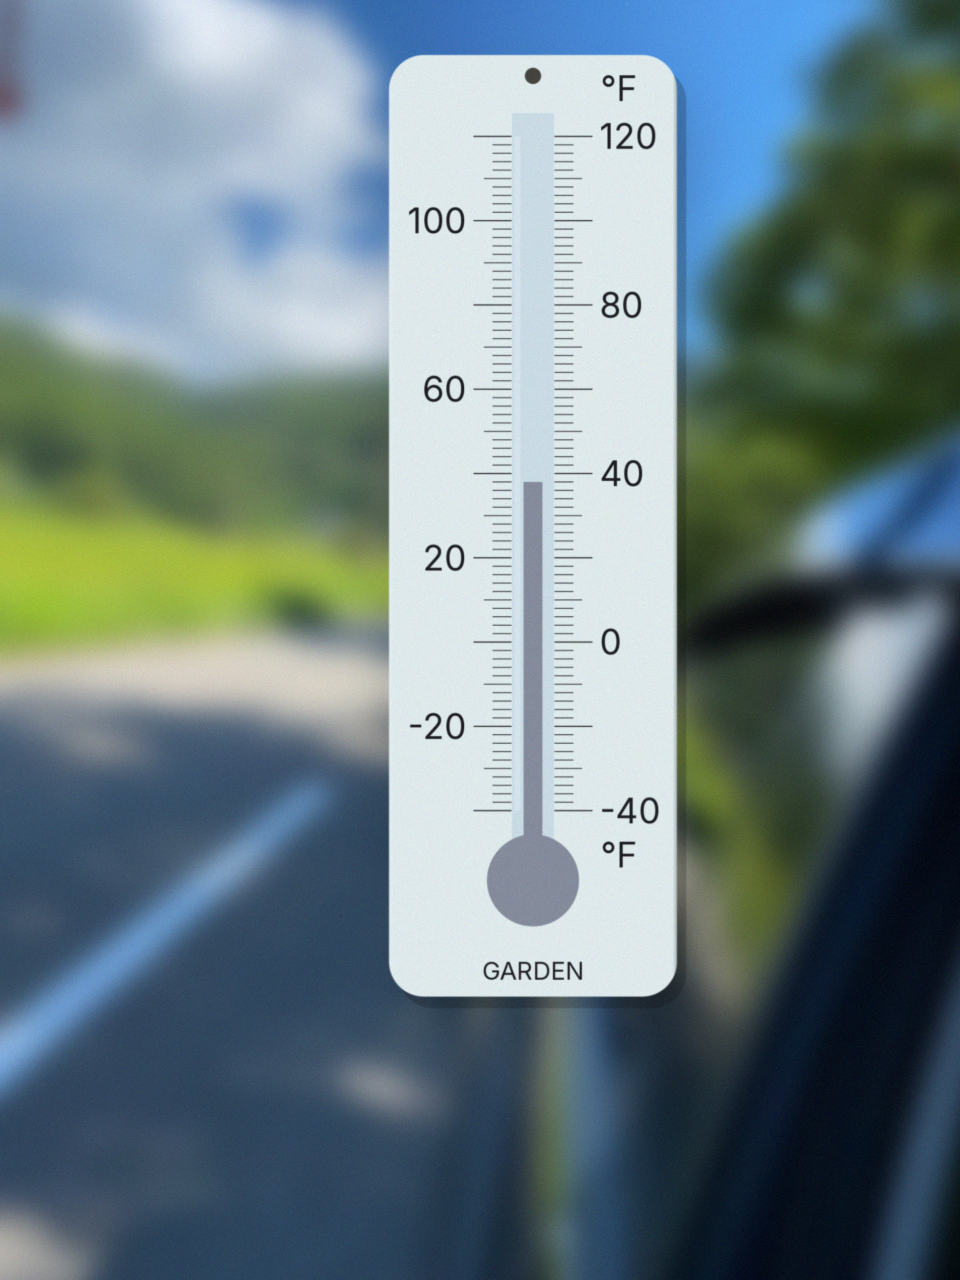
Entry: 38°F
